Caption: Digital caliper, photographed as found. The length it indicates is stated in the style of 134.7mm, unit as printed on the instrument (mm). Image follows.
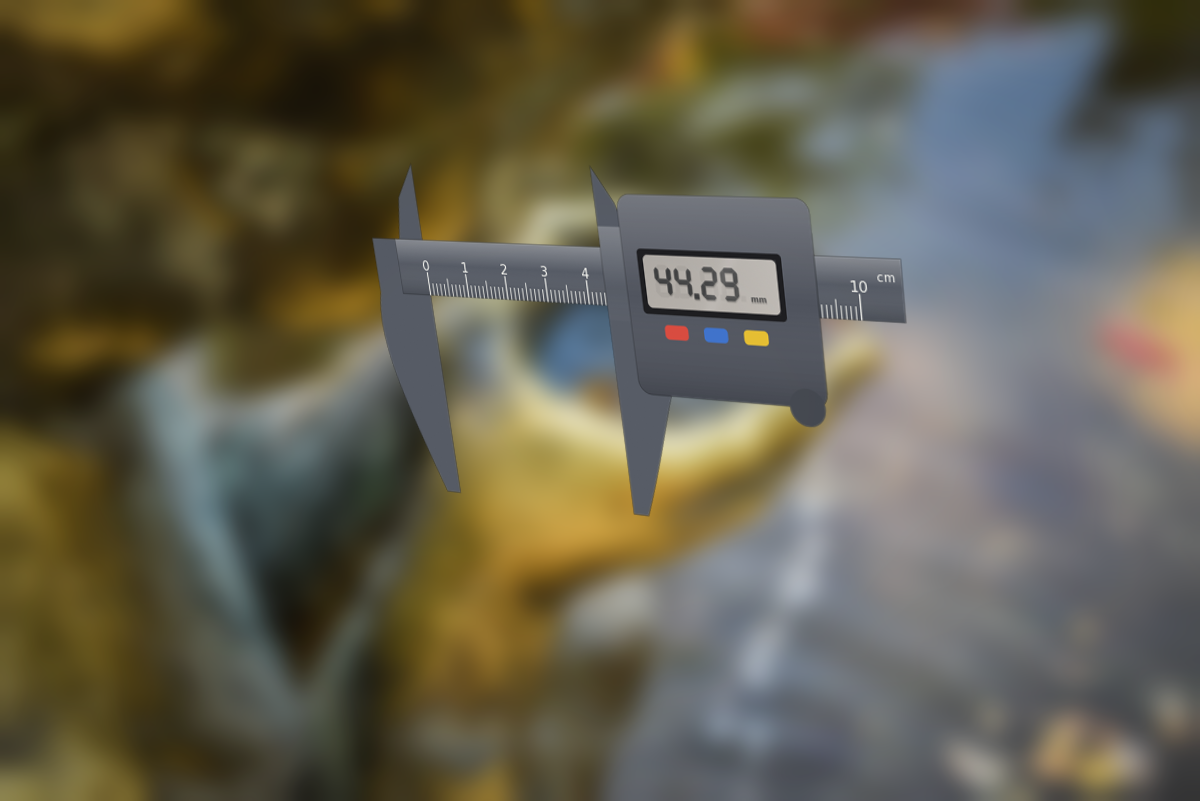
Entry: 44.29mm
